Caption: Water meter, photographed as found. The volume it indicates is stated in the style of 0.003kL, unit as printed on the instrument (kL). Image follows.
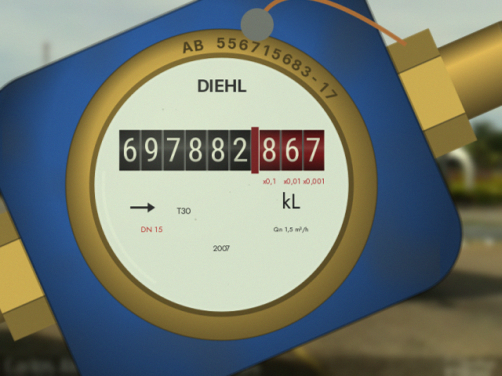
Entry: 697882.867kL
